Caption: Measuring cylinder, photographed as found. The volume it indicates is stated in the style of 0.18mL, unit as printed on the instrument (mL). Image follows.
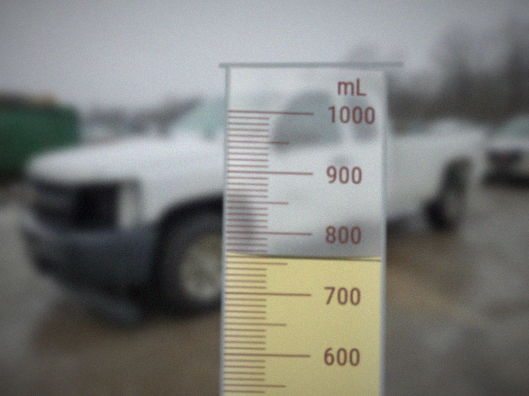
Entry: 760mL
